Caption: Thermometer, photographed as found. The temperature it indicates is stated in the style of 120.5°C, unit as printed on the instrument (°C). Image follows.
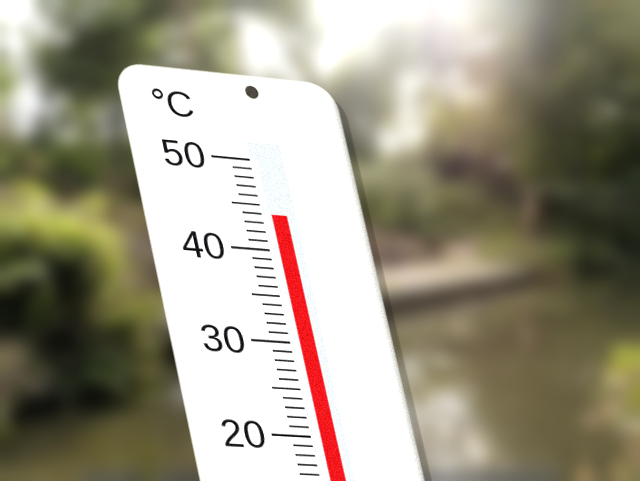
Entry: 44°C
